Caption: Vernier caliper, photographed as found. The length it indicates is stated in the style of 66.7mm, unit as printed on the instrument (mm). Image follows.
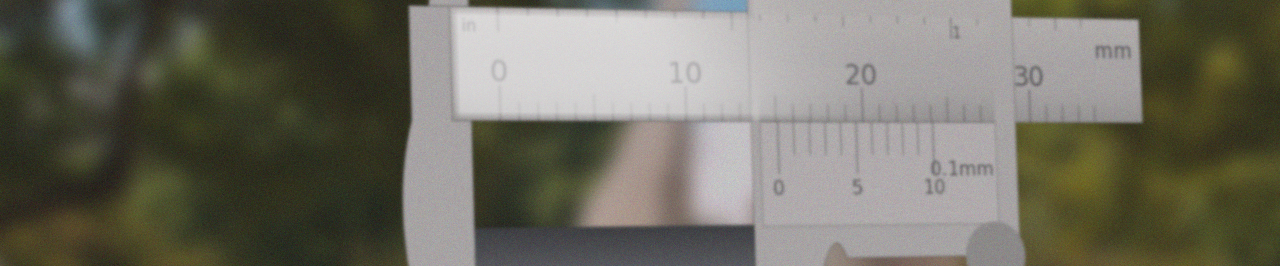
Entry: 15.1mm
